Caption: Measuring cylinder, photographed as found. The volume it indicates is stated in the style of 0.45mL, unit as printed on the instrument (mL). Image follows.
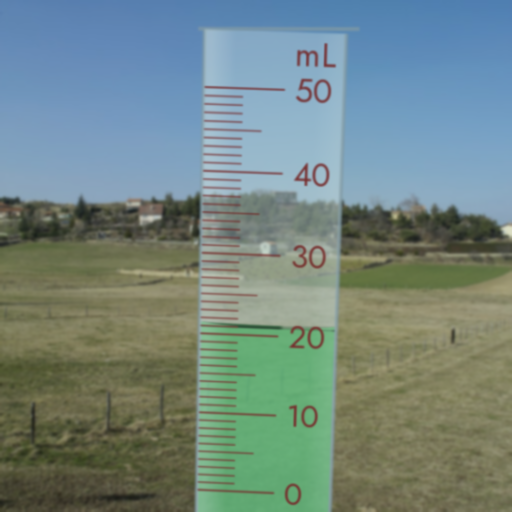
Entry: 21mL
